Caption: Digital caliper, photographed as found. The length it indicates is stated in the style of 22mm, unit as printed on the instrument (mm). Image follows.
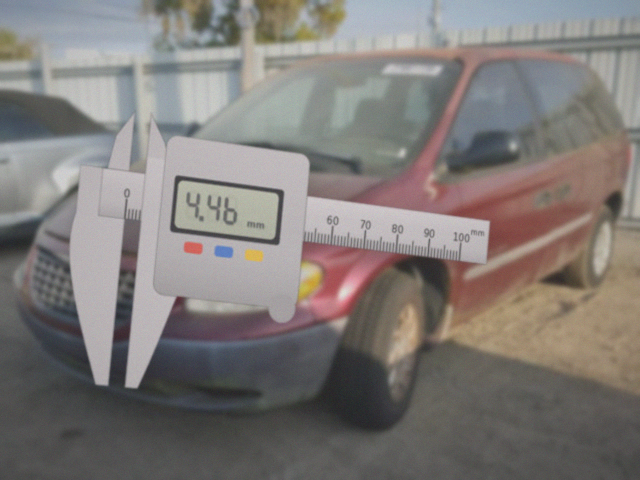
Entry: 4.46mm
